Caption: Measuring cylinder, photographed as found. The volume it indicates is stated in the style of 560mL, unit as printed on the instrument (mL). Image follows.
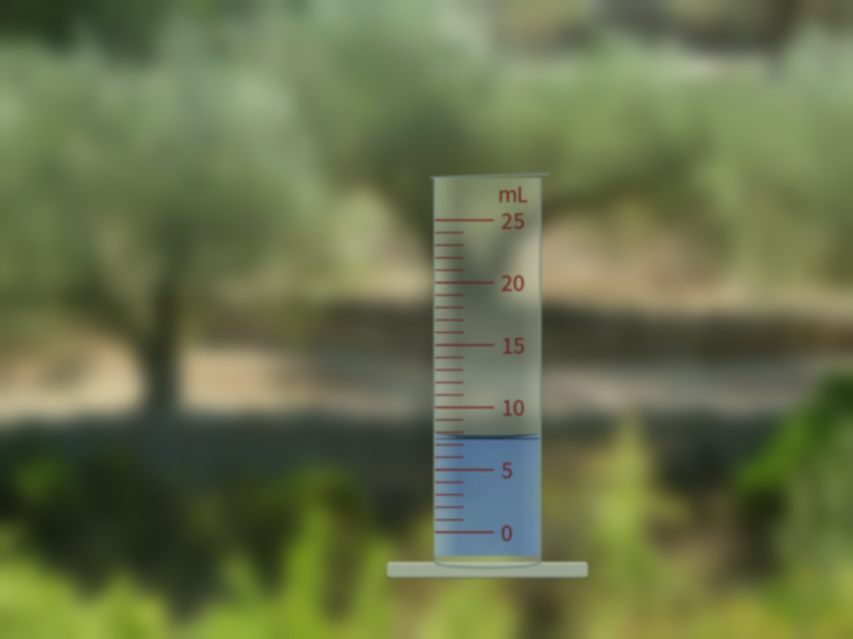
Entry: 7.5mL
